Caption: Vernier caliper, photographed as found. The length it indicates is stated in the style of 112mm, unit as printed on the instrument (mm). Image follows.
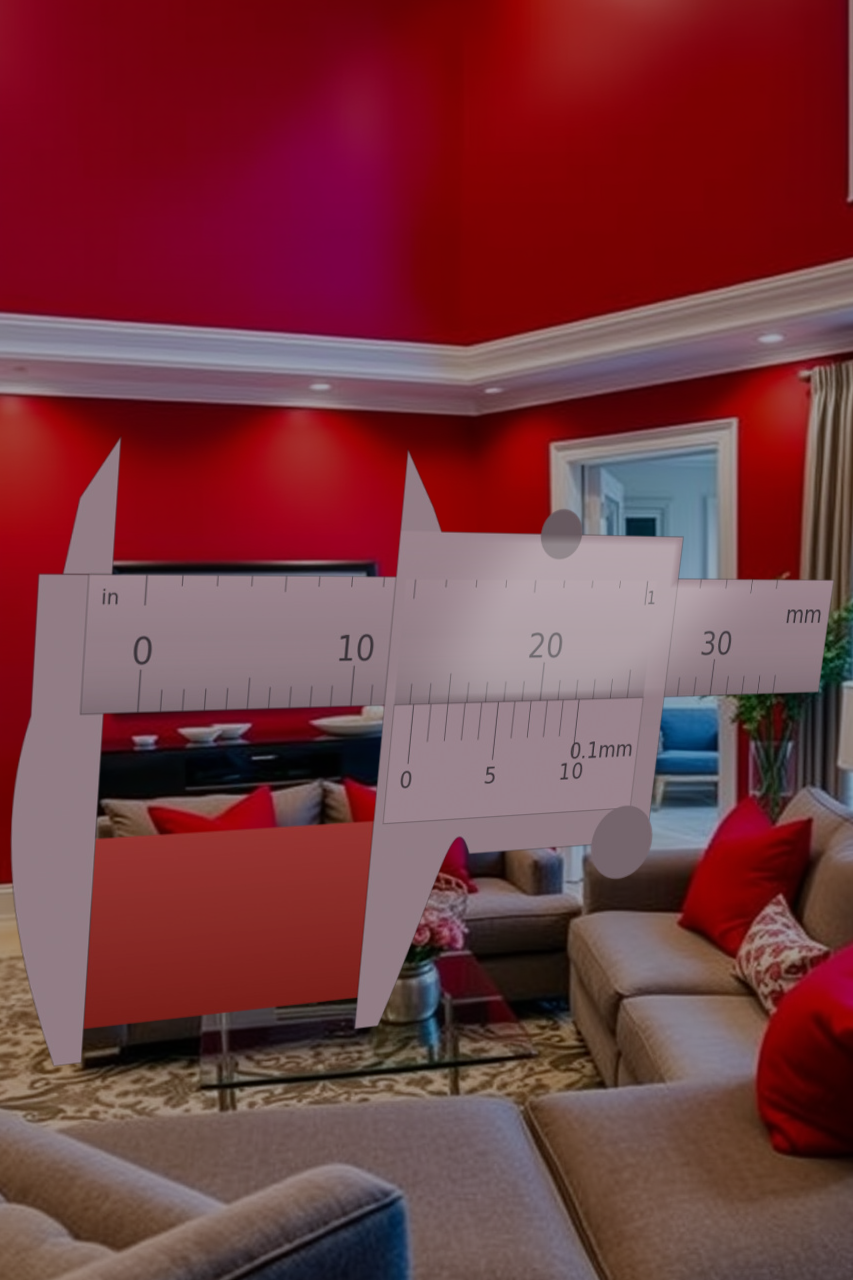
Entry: 13.2mm
